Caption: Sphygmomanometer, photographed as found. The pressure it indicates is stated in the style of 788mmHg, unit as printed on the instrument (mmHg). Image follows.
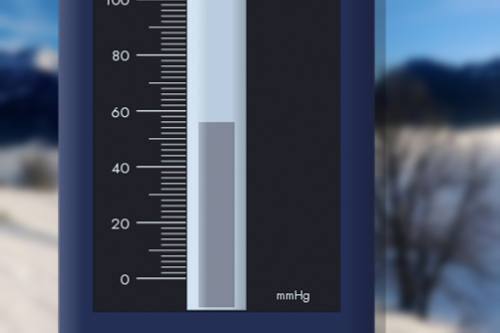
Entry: 56mmHg
